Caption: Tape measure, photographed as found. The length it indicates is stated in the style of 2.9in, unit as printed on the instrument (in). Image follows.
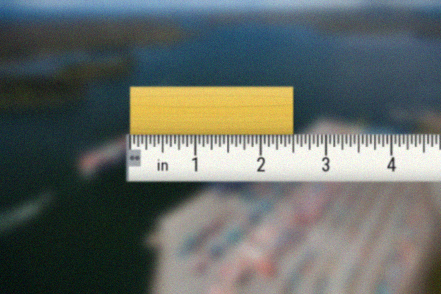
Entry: 2.5in
